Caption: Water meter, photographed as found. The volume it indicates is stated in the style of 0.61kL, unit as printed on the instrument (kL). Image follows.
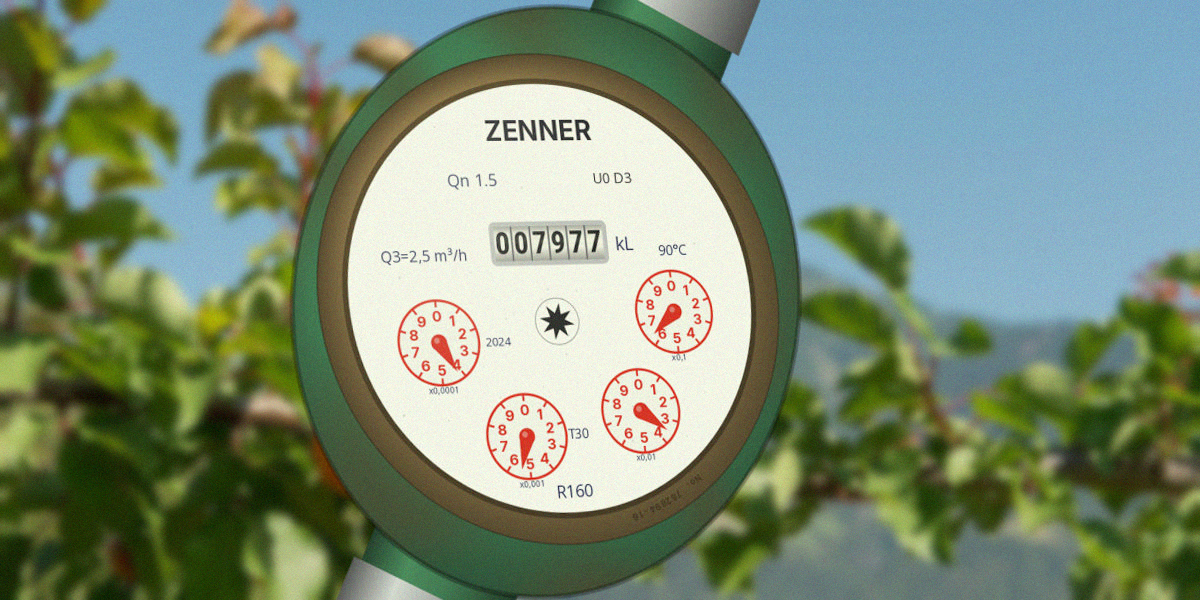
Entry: 7977.6354kL
